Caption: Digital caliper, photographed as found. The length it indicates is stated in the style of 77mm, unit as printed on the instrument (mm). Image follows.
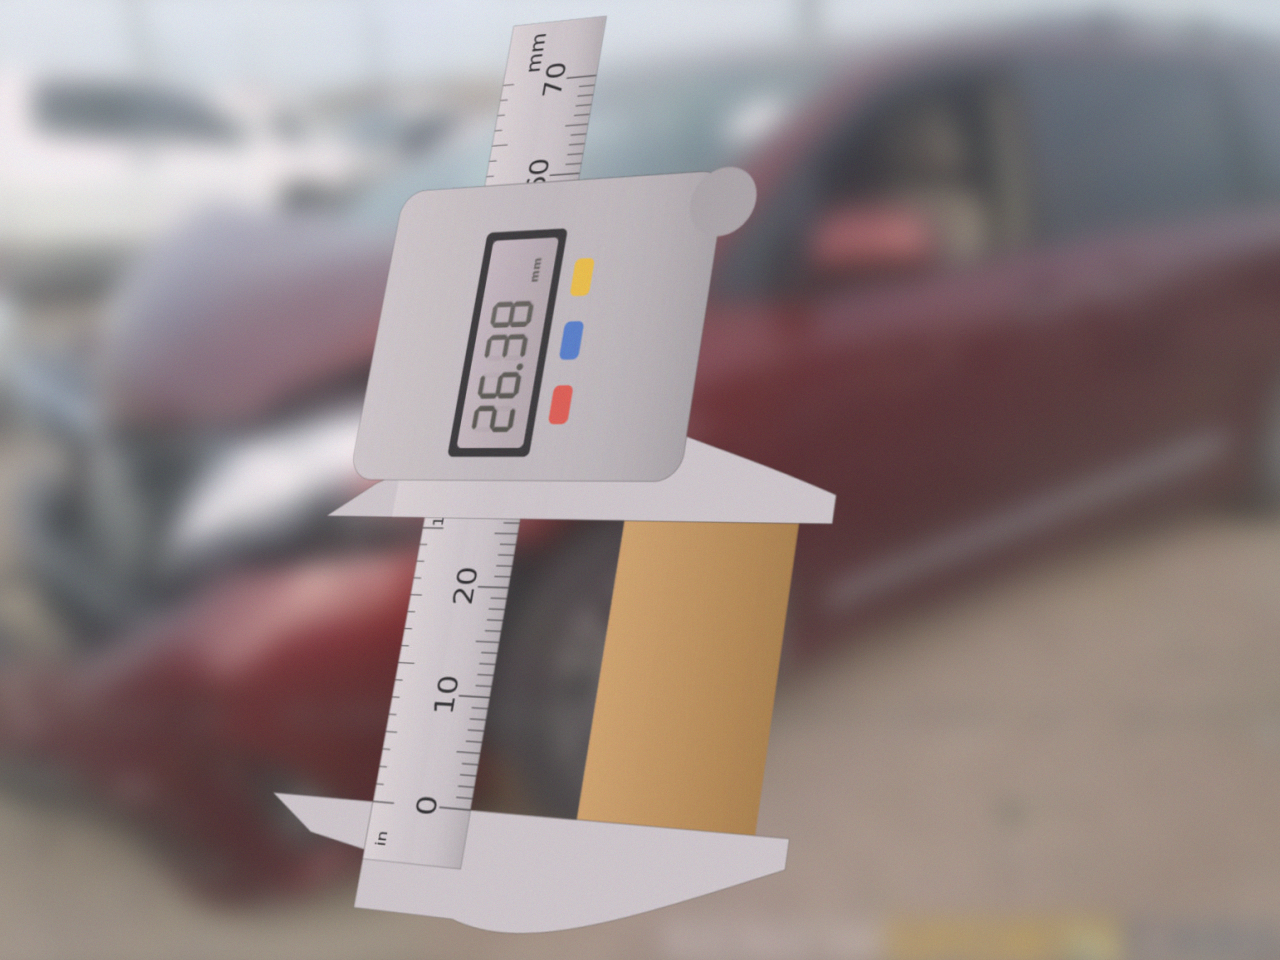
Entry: 26.38mm
